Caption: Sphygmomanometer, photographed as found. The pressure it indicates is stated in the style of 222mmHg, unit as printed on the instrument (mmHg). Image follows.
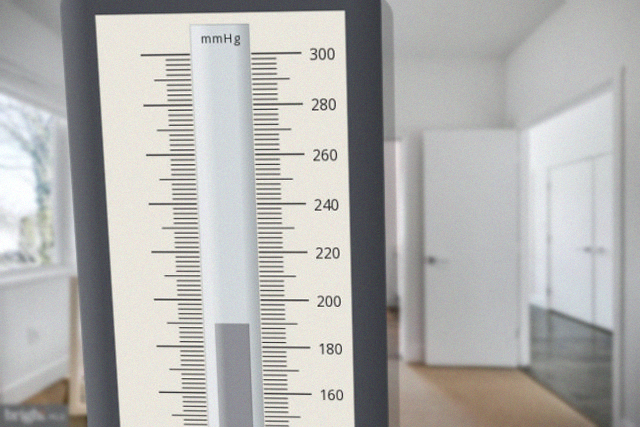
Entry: 190mmHg
